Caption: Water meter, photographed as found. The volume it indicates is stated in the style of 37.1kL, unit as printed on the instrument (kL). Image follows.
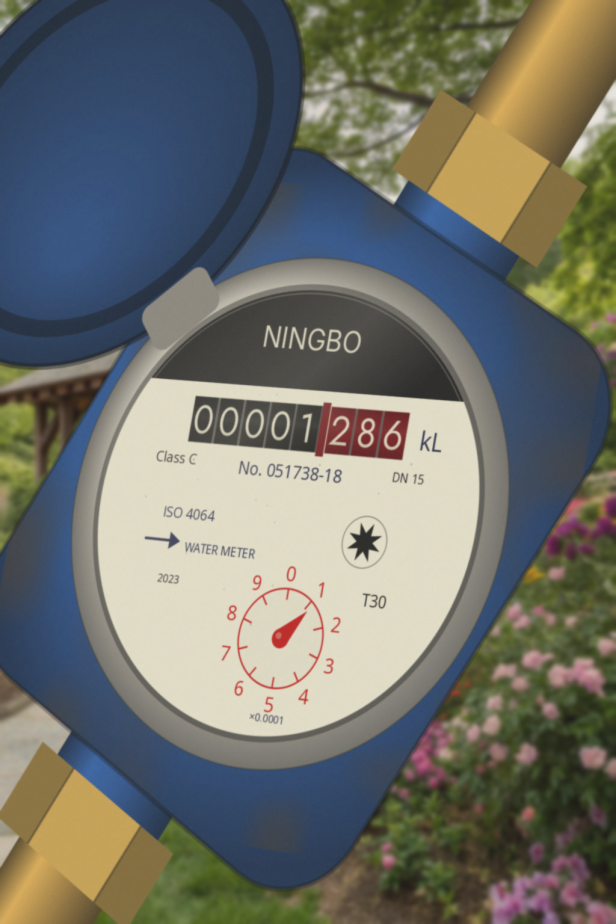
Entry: 1.2861kL
